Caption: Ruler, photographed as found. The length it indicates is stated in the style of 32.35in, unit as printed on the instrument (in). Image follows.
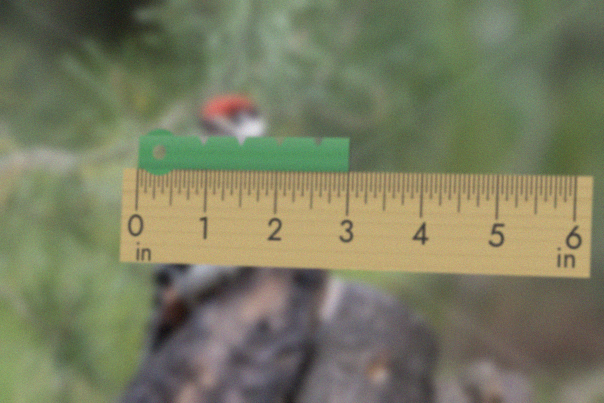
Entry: 3in
